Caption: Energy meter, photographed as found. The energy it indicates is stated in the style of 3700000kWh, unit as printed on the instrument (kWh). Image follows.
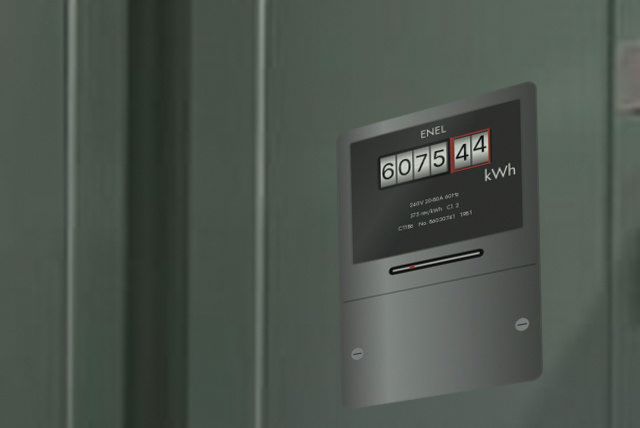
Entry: 6075.44kWh
